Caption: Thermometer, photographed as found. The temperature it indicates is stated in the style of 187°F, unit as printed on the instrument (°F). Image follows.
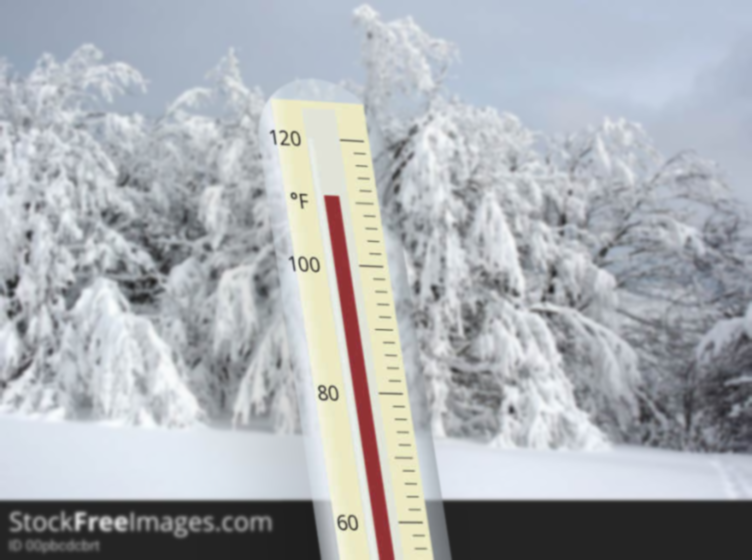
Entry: 111°F
